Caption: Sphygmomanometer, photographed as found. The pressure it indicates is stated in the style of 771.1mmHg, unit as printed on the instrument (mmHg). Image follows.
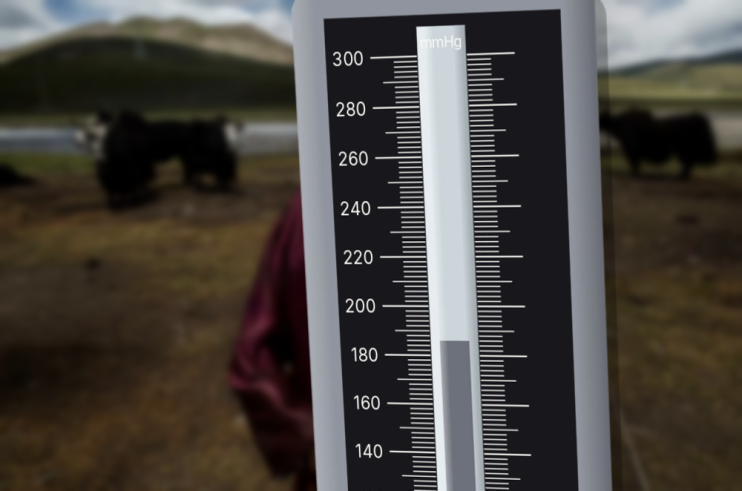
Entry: 186mmHg
